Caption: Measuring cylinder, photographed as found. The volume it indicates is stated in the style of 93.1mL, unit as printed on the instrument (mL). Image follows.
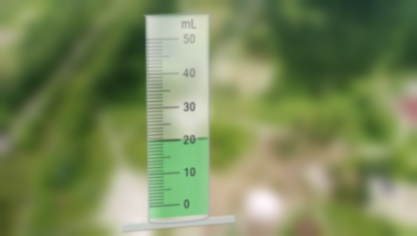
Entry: 20mL
